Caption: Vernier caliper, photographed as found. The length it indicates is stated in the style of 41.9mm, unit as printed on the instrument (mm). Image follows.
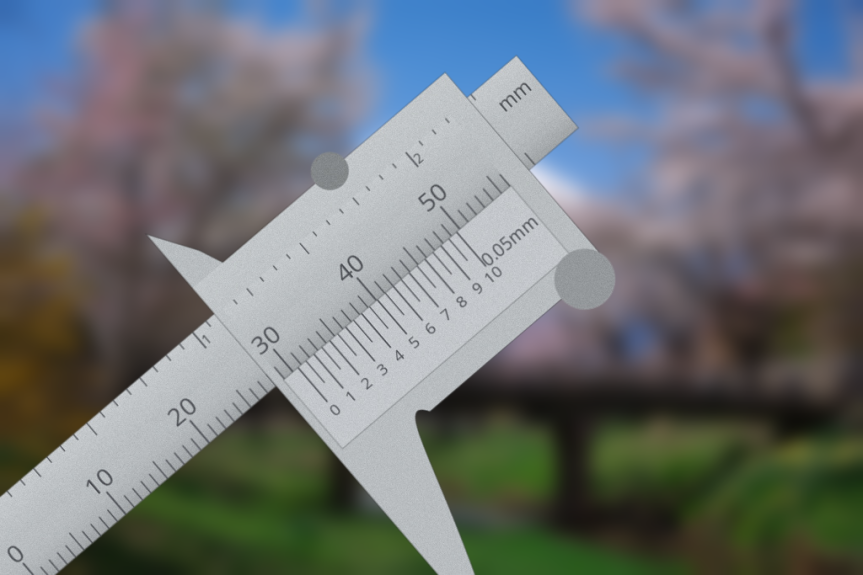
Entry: 30.6mm
